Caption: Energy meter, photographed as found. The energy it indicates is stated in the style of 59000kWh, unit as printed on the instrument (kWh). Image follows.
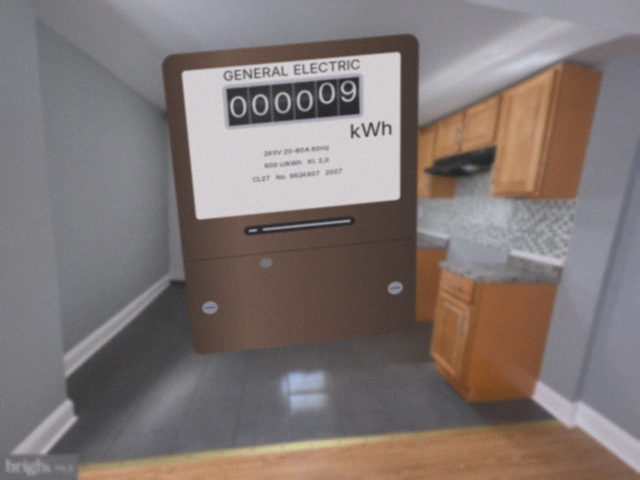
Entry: 9kWh
